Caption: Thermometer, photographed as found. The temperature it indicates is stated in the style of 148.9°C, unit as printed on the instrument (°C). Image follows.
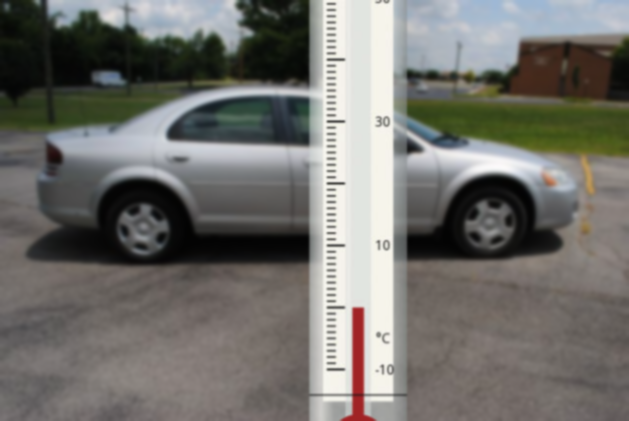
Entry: 0°C
